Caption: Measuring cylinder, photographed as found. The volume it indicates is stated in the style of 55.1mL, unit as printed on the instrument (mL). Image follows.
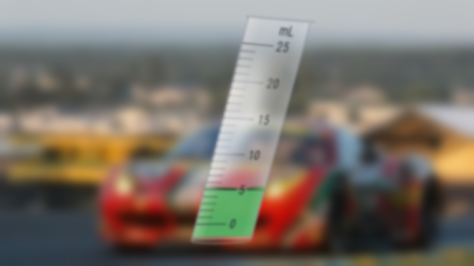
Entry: 5mL
